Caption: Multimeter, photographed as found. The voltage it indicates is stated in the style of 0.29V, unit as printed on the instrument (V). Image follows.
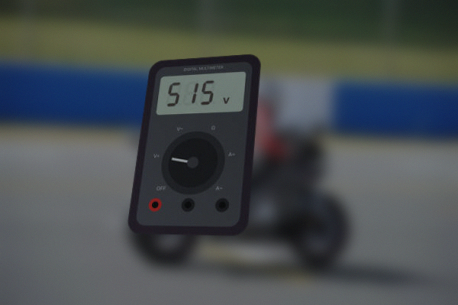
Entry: 515V
